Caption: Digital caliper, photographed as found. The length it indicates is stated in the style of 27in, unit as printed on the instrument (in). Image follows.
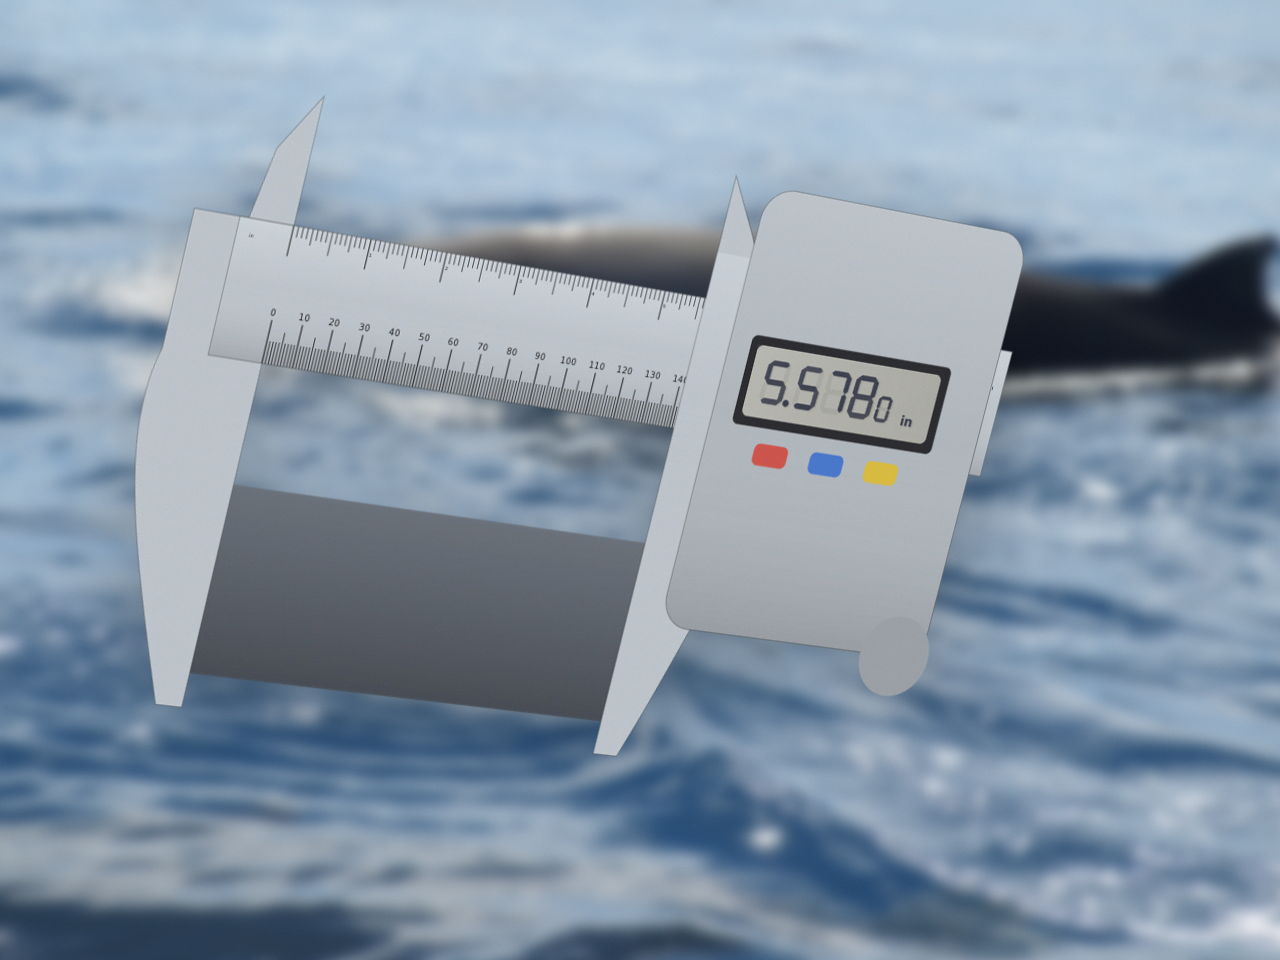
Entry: 5.5780in
